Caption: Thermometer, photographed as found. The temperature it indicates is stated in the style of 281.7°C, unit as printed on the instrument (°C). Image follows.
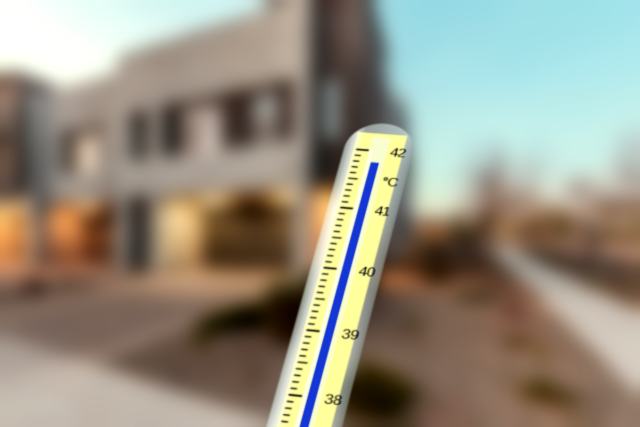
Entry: 41.8°C
